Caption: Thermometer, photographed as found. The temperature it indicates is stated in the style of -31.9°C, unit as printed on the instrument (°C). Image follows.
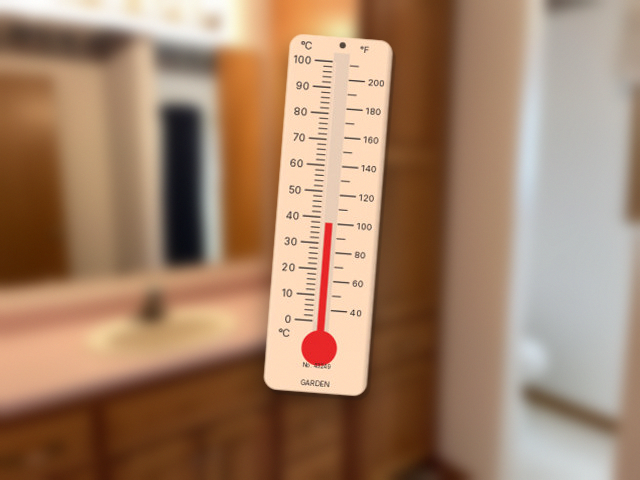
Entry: 38°C
